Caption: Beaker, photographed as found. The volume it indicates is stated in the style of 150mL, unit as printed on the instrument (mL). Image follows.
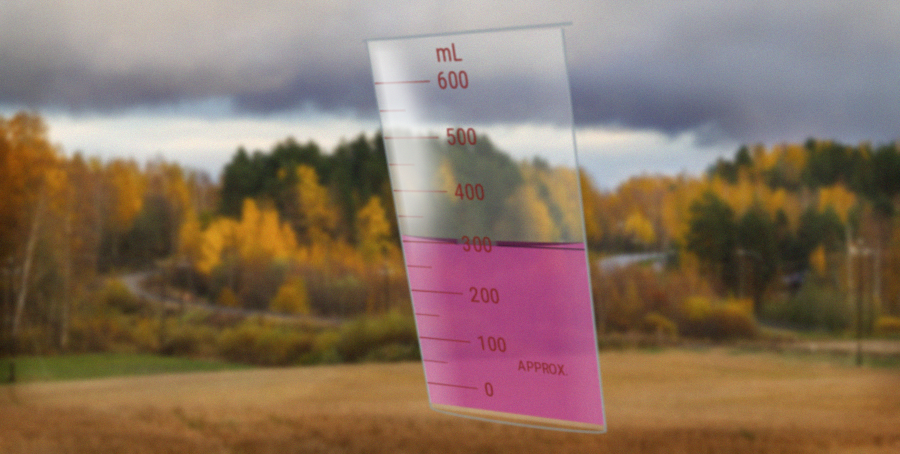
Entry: 300mL
